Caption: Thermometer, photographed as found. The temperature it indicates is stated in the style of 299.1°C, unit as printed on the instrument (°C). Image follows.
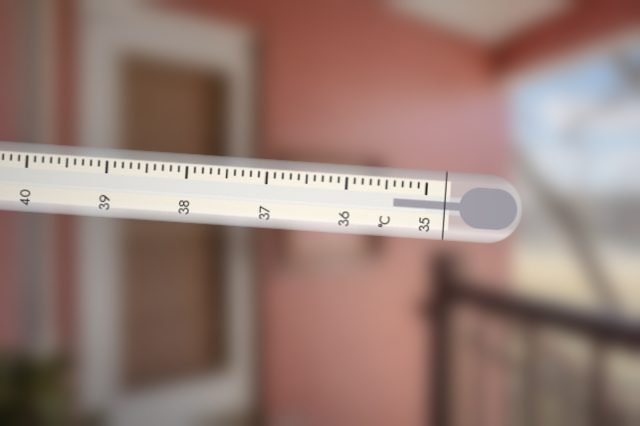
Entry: 35.4°C
